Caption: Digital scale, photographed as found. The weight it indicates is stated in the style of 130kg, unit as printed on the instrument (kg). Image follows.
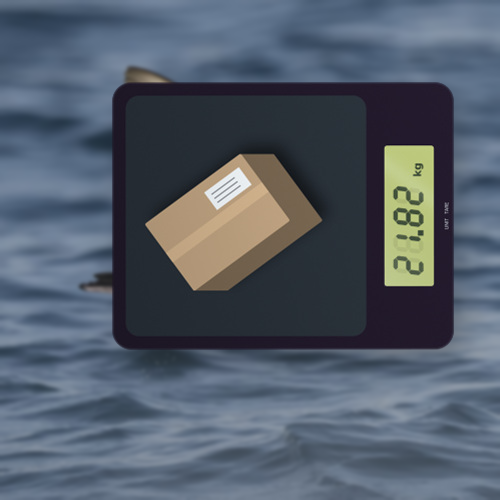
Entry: 21.82kg
